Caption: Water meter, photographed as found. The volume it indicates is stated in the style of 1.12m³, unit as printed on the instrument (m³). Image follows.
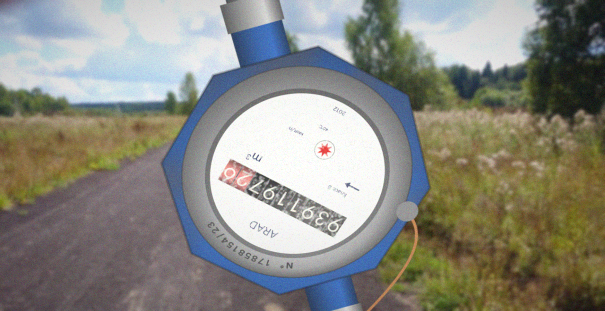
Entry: 9391197.26m³
